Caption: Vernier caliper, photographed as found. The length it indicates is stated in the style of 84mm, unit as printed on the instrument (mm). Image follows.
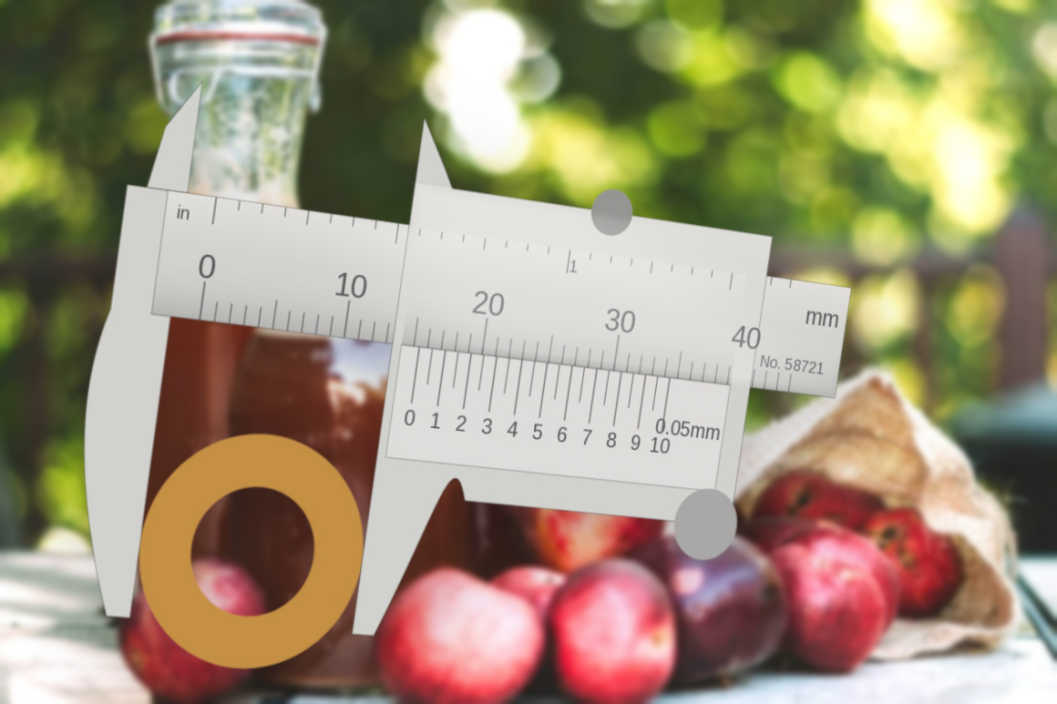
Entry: 15.4mm
